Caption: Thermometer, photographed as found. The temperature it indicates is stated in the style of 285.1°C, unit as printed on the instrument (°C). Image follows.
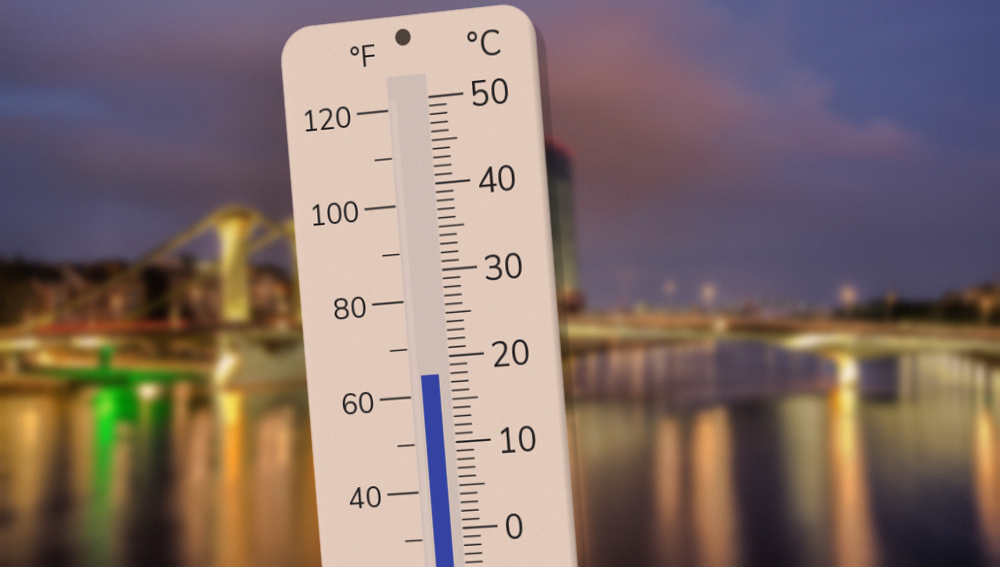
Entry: 18°C
